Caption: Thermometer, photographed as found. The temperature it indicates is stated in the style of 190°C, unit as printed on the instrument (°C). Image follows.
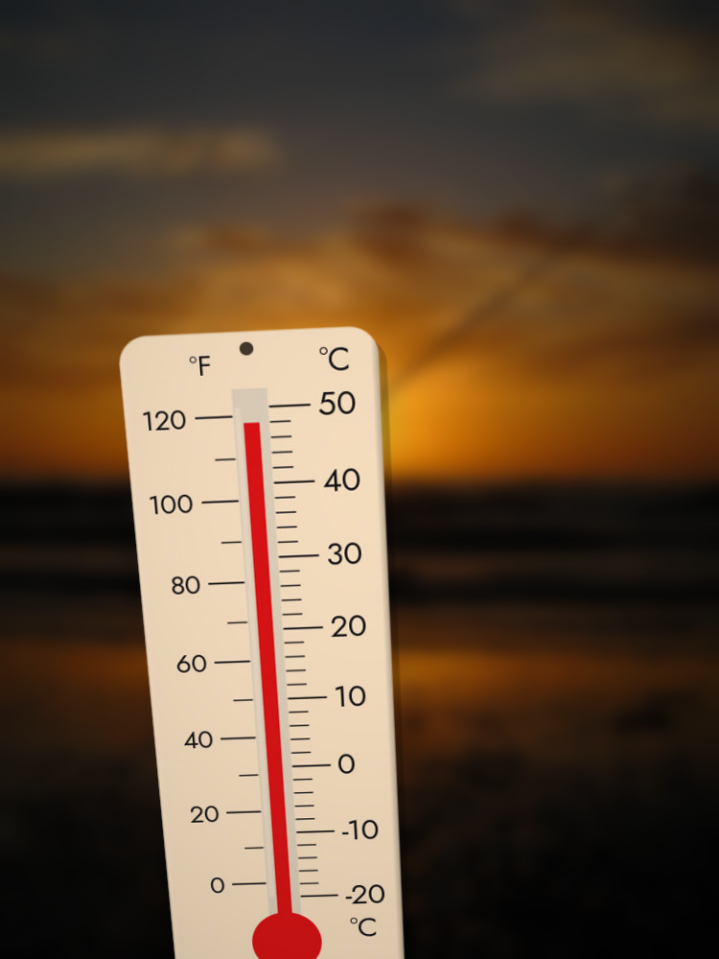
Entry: 48°C
